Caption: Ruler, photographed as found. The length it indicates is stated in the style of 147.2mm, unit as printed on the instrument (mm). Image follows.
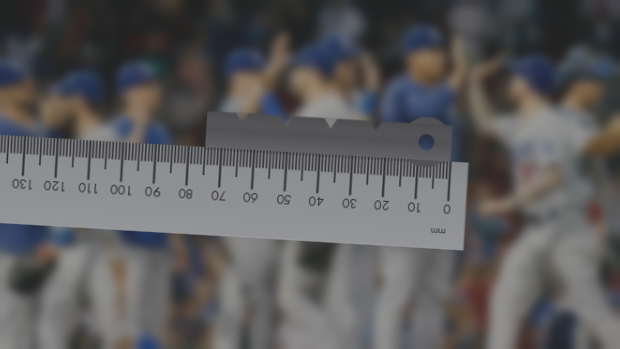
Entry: 75mm
